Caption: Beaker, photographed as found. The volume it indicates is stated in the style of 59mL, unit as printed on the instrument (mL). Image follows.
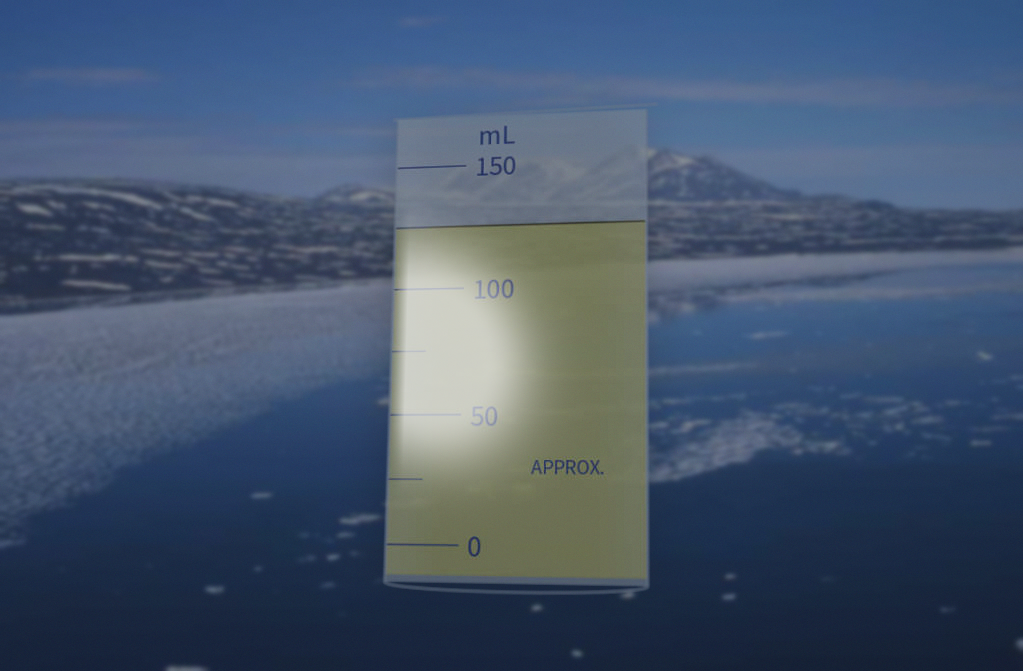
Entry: 125mL
